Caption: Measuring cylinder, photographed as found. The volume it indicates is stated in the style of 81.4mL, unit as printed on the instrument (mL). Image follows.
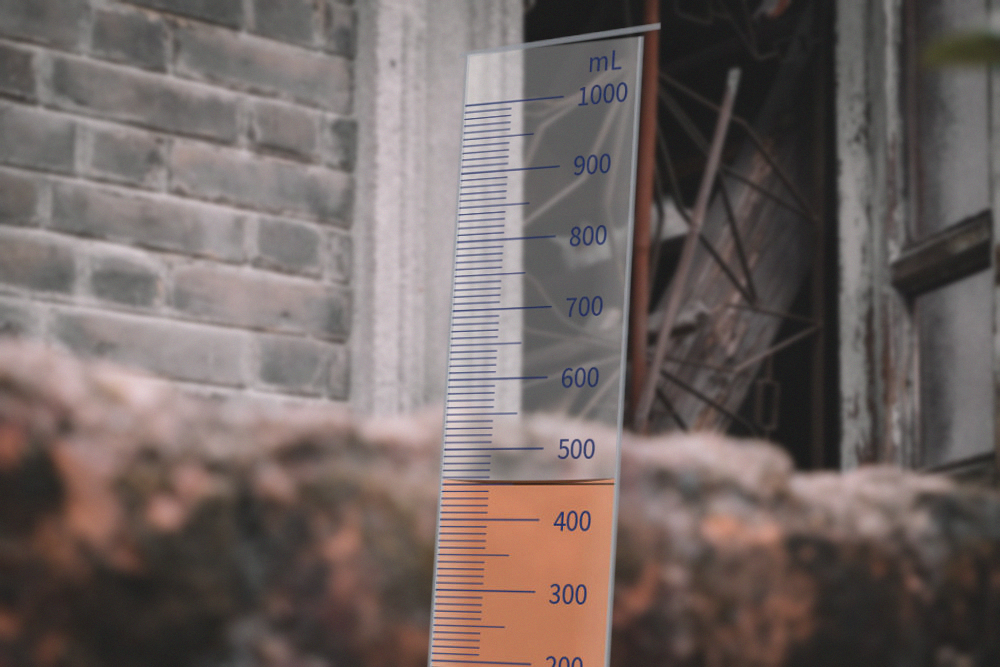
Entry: 450mL
